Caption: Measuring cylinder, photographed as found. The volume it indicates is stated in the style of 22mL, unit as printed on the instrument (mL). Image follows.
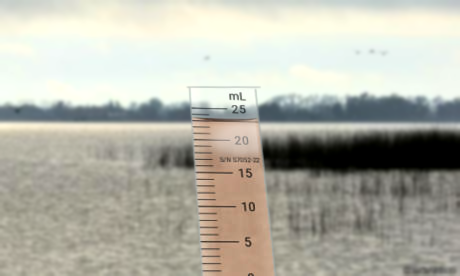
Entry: 23mL
